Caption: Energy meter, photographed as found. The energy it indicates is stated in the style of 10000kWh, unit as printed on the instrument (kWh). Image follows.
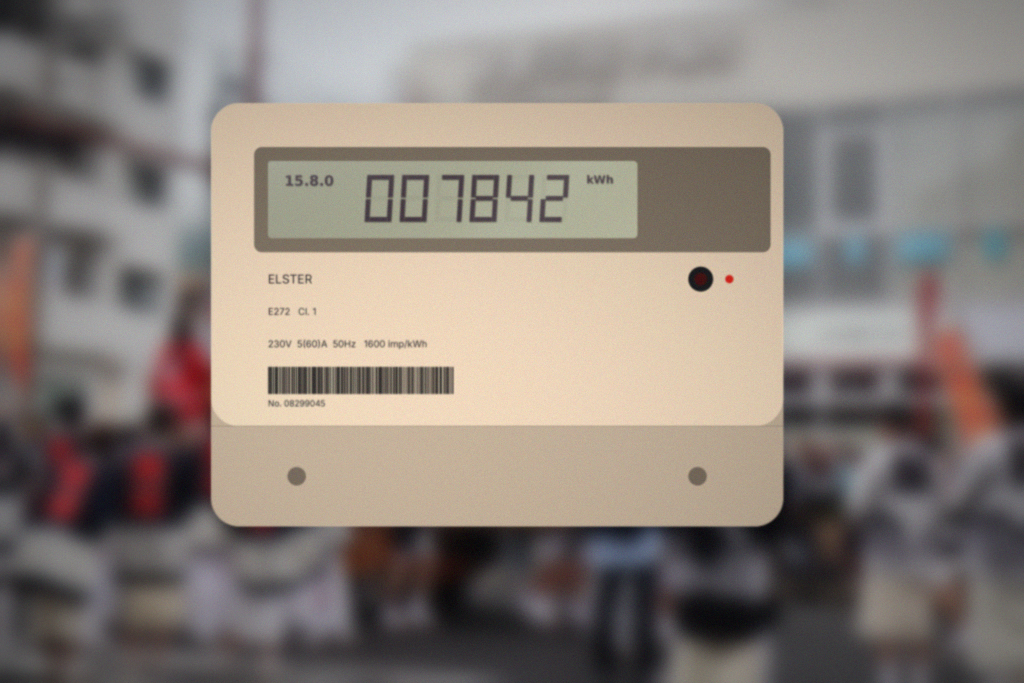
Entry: 7842kWh
